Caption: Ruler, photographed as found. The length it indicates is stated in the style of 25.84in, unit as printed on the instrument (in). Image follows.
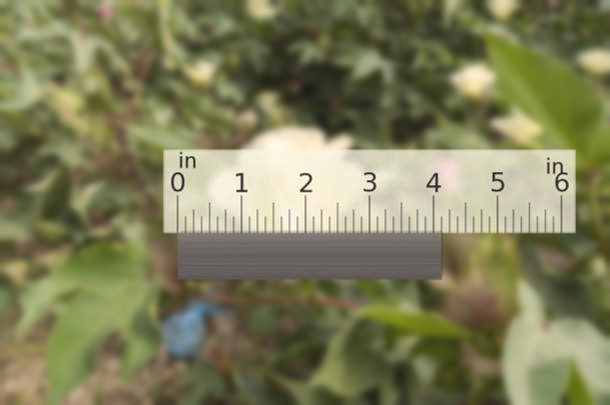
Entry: 4.125in
